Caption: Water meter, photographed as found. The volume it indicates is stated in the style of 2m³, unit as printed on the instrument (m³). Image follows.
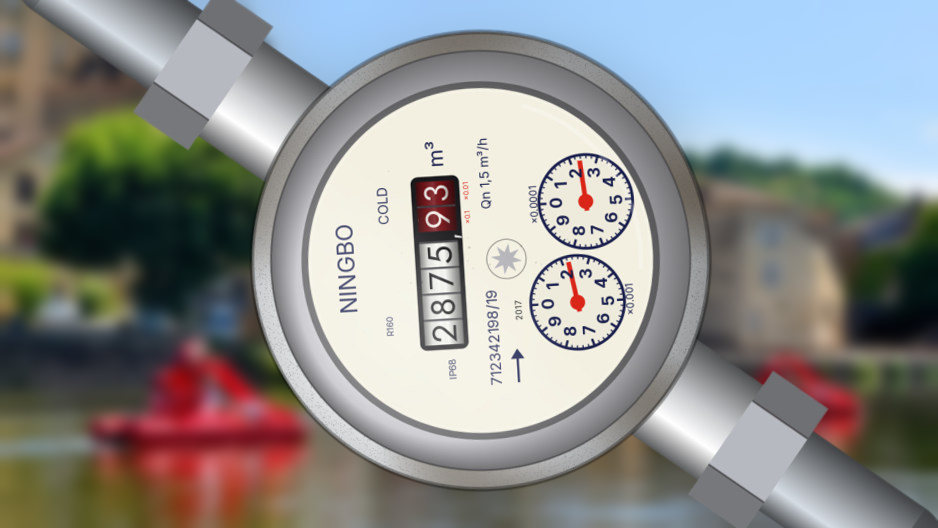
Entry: 2875.9322m³
